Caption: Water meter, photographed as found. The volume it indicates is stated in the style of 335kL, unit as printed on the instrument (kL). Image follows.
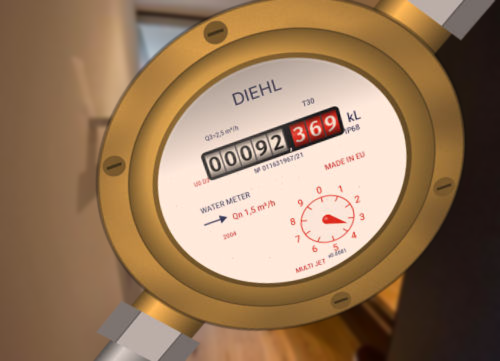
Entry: 92.3693kL
